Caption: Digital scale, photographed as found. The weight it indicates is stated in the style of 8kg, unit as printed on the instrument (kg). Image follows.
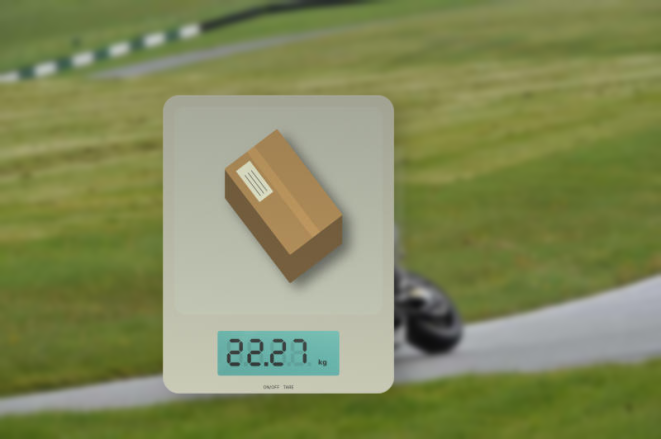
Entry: 22.27kg
